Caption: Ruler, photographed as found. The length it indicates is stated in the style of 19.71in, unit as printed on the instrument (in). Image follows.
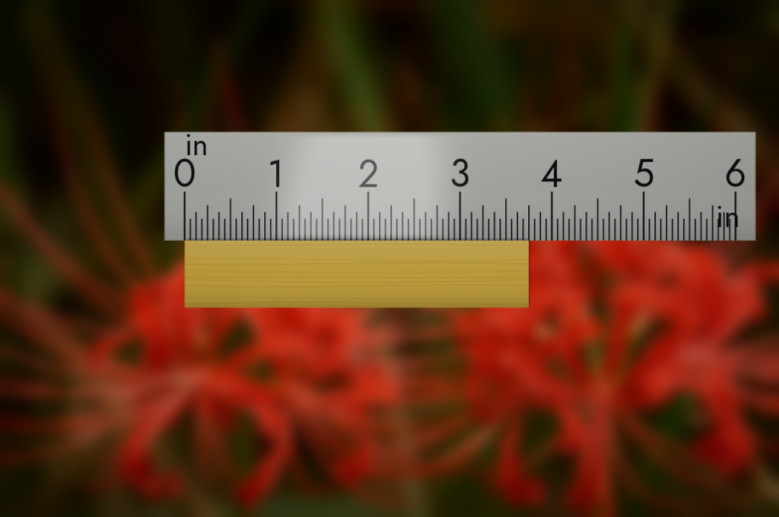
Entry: 3.75in
